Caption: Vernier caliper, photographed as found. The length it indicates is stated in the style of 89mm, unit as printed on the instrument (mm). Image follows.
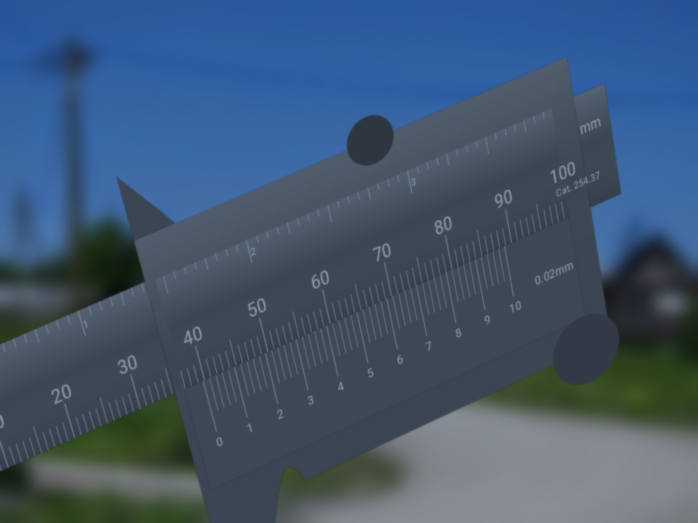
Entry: 39.8mm
